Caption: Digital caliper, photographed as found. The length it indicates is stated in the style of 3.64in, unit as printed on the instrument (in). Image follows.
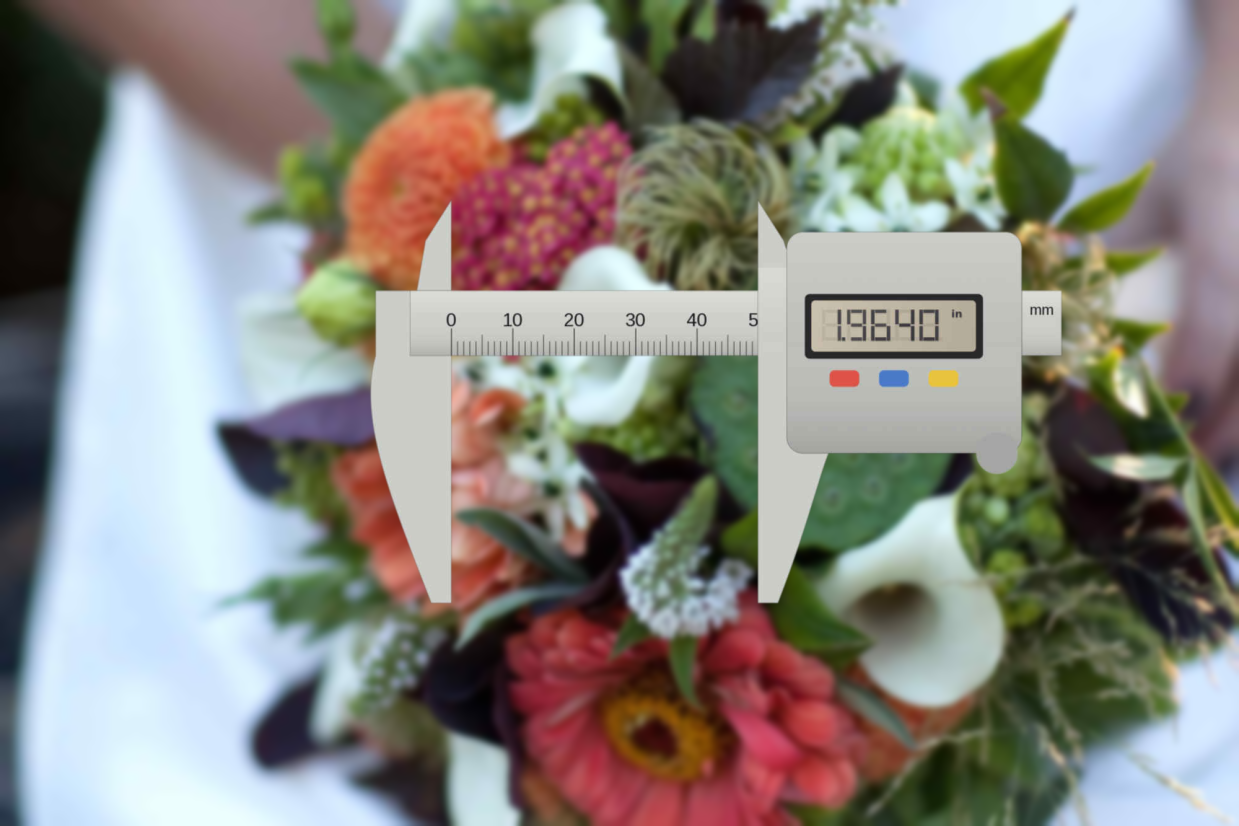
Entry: 1.9640in
